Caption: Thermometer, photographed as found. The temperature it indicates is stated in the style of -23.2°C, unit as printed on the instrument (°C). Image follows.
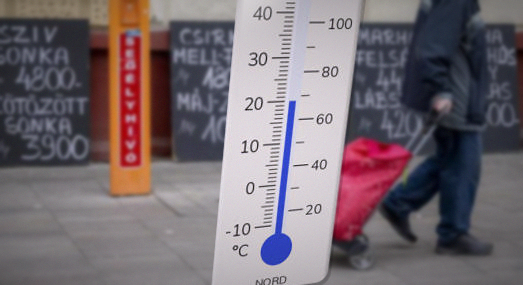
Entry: 20°C
